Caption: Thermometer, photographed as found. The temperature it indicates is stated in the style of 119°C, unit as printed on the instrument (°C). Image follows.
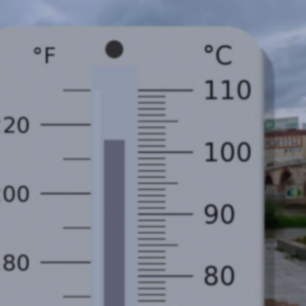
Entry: 102°C
